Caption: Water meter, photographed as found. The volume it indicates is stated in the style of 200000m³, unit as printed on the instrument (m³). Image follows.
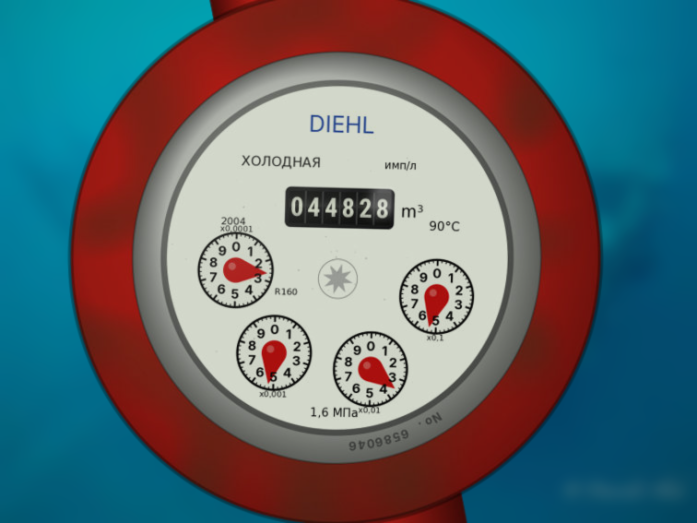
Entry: 44828.5352m³
